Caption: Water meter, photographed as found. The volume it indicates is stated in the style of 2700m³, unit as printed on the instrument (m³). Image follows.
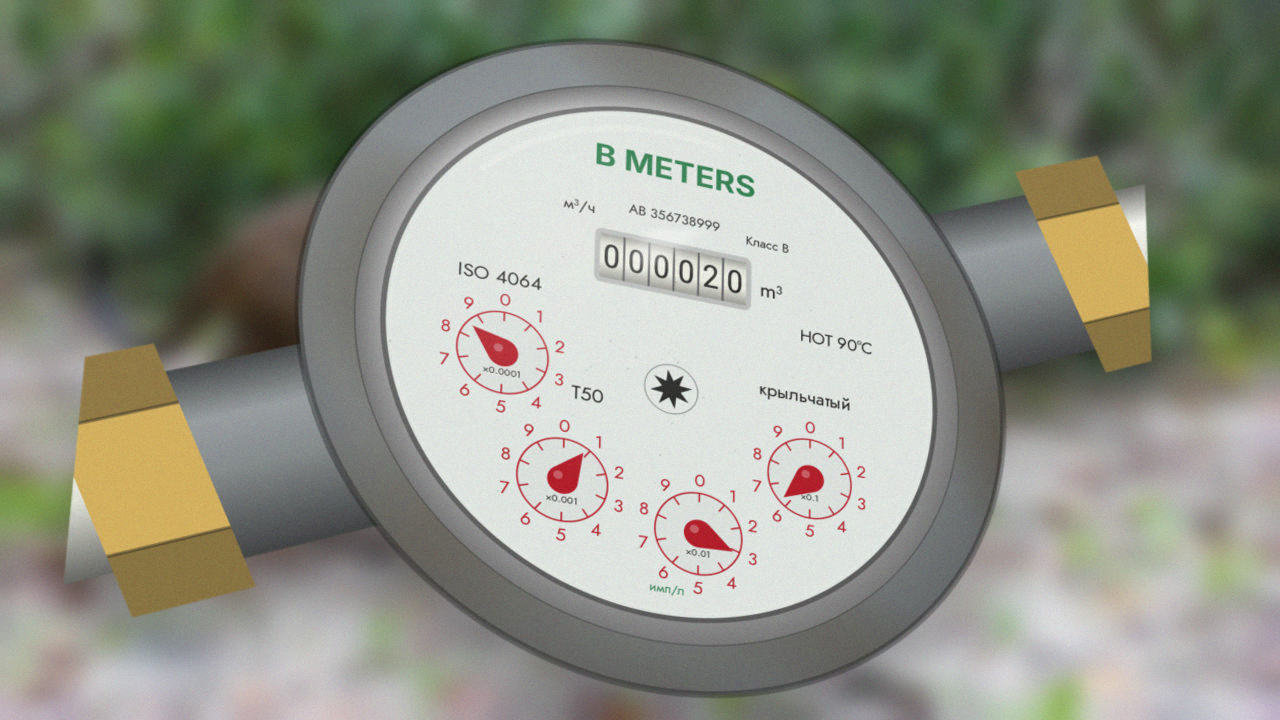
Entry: 20.6308m³
